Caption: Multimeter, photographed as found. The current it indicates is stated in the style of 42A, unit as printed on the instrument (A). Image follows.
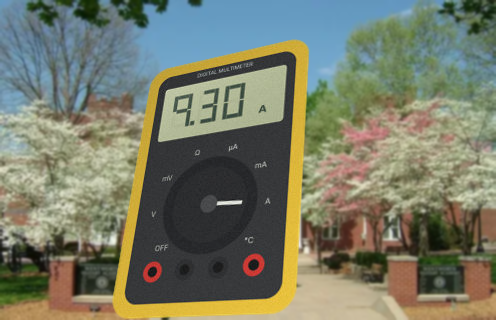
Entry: 9.30A
